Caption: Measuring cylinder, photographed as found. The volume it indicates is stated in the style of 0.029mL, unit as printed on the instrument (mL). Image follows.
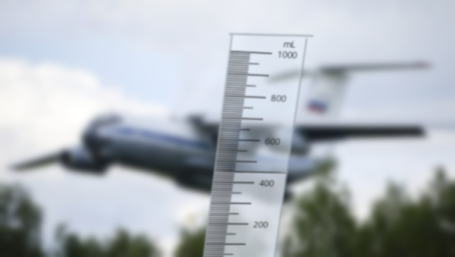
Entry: 450mL
